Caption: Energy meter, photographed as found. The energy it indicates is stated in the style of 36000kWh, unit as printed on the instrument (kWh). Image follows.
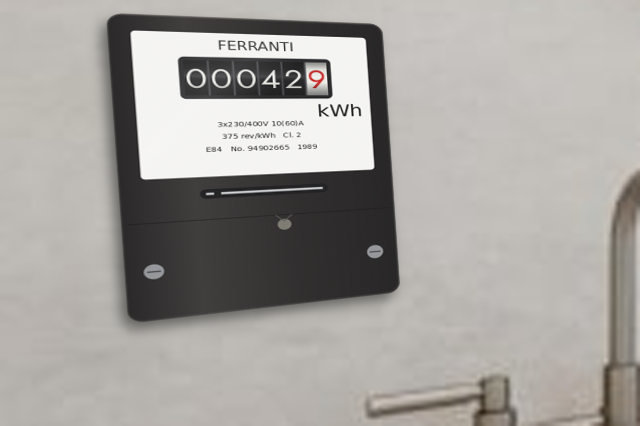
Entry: 42.9kWh
